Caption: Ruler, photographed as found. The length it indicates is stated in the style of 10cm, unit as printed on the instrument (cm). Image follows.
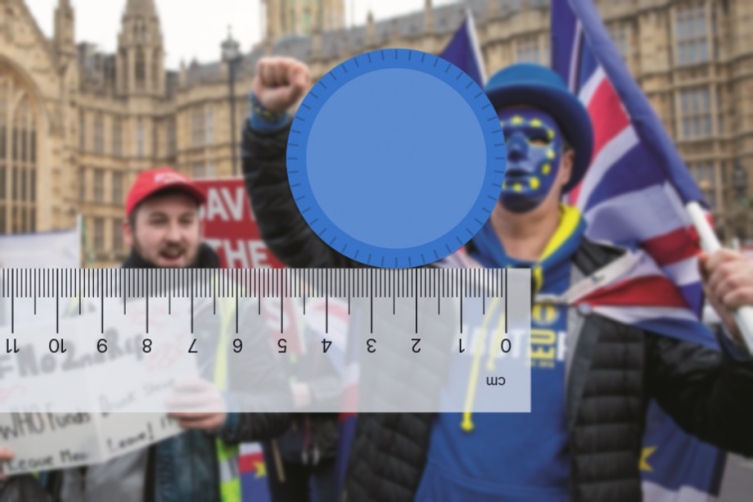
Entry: 4.9cm
